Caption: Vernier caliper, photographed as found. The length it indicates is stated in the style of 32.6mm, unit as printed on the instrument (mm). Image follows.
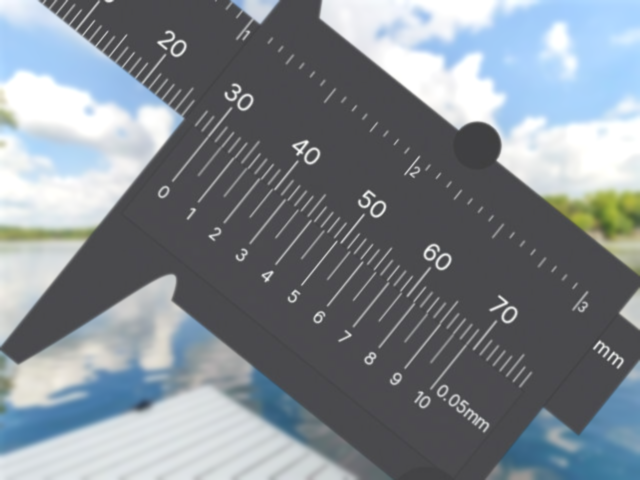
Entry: 30.0mm
